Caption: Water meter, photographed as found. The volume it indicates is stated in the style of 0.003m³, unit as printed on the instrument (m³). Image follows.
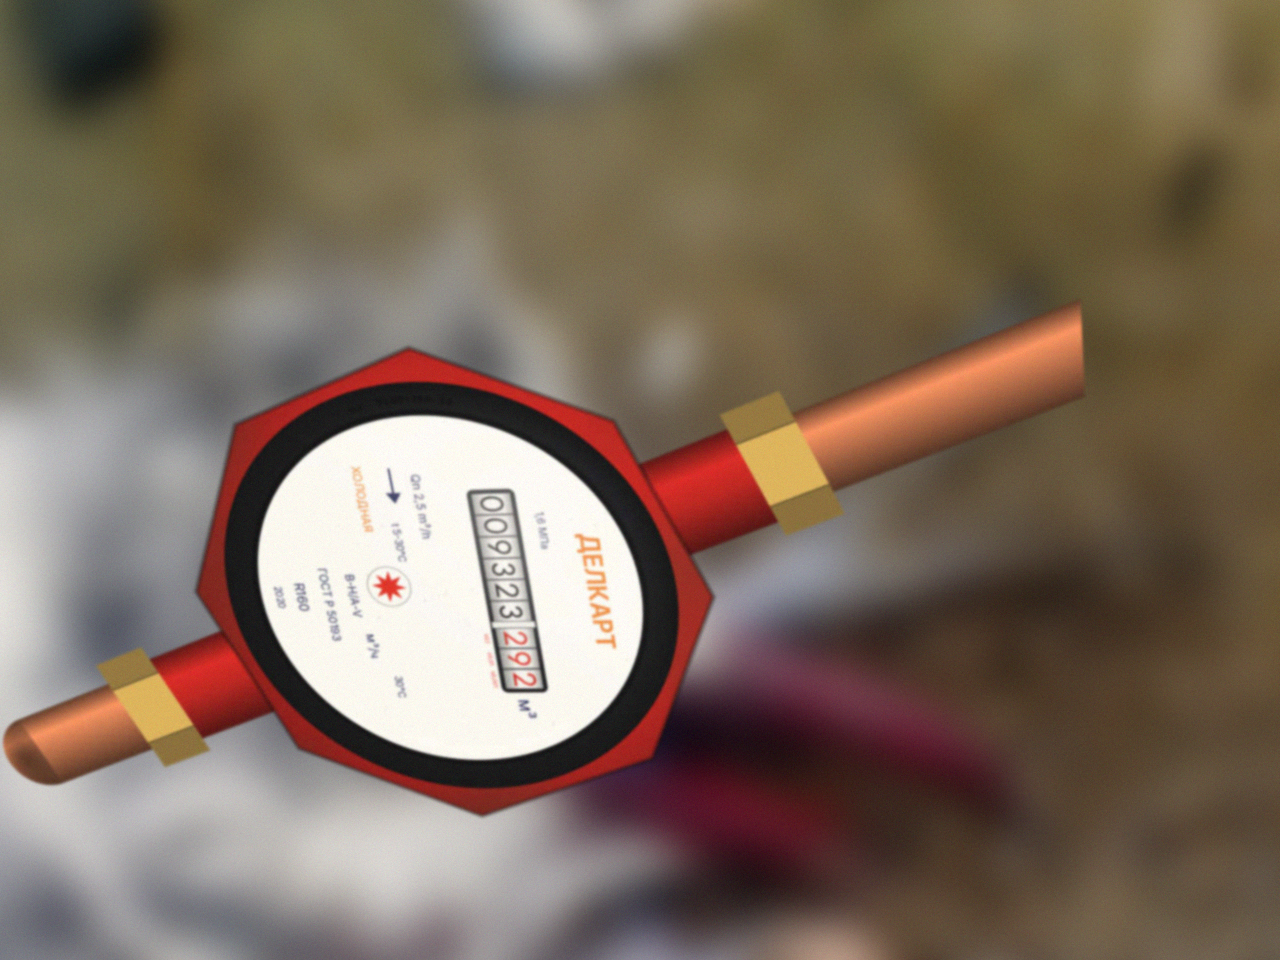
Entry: 9323.292m³
